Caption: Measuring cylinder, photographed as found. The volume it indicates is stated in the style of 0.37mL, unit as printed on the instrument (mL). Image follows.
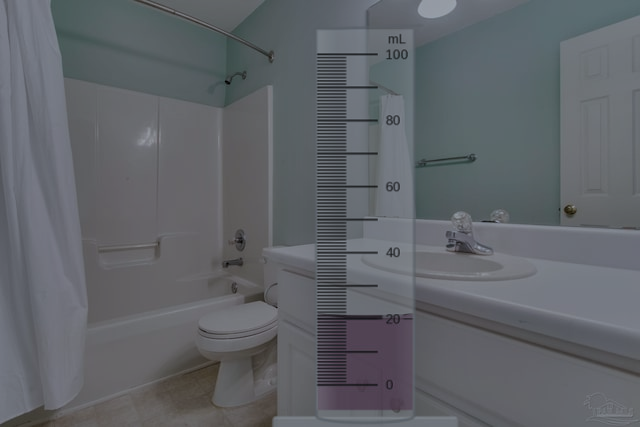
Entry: 20mL
